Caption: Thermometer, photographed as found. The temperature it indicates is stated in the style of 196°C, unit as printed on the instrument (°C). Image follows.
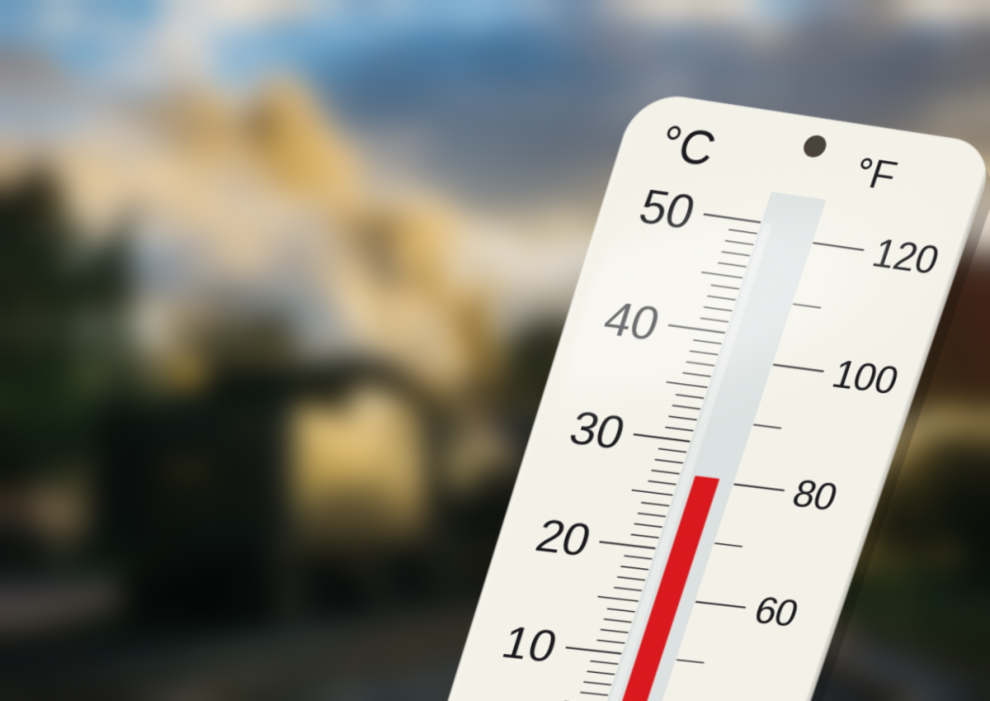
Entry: 27°C
